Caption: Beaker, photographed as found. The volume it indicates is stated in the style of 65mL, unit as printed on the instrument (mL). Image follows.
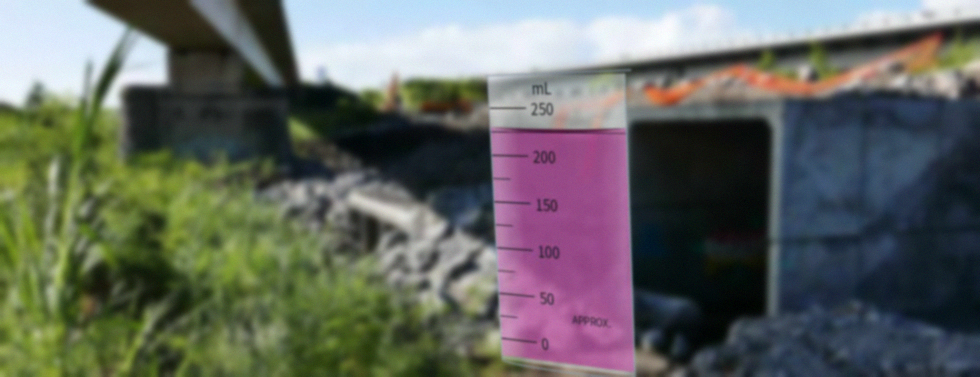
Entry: 225mL
